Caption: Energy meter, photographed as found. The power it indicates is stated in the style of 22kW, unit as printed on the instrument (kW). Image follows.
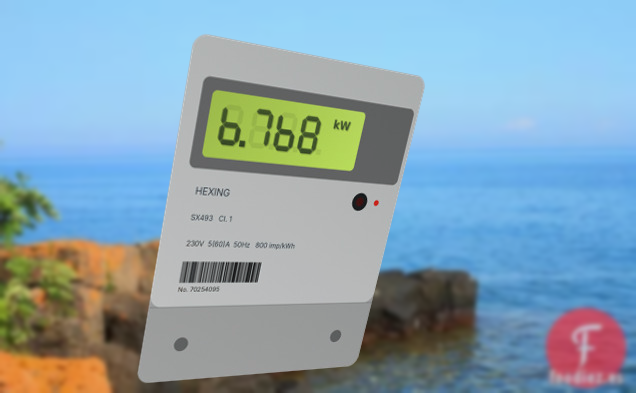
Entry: 6.768kW
